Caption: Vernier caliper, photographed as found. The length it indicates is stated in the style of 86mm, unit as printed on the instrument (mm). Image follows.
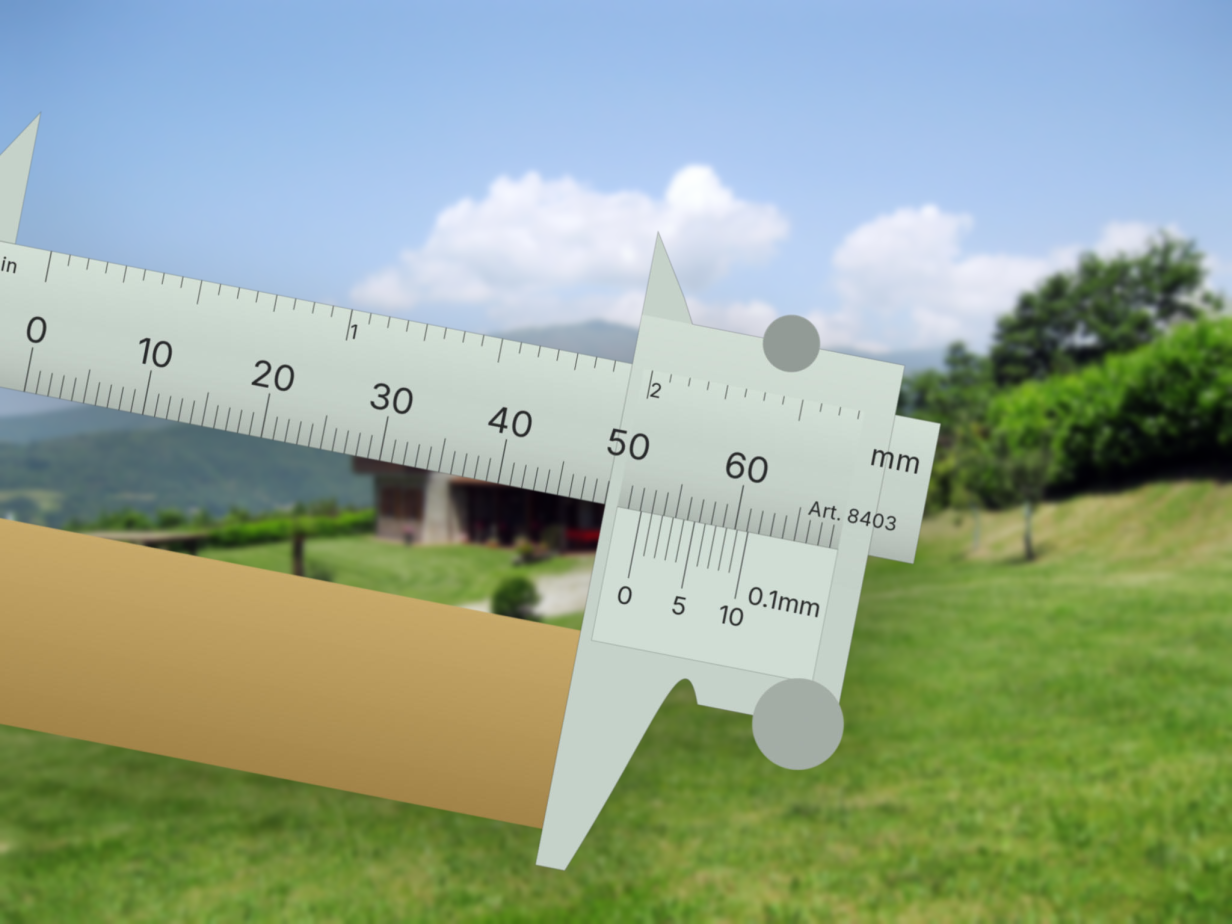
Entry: 52.1mm
